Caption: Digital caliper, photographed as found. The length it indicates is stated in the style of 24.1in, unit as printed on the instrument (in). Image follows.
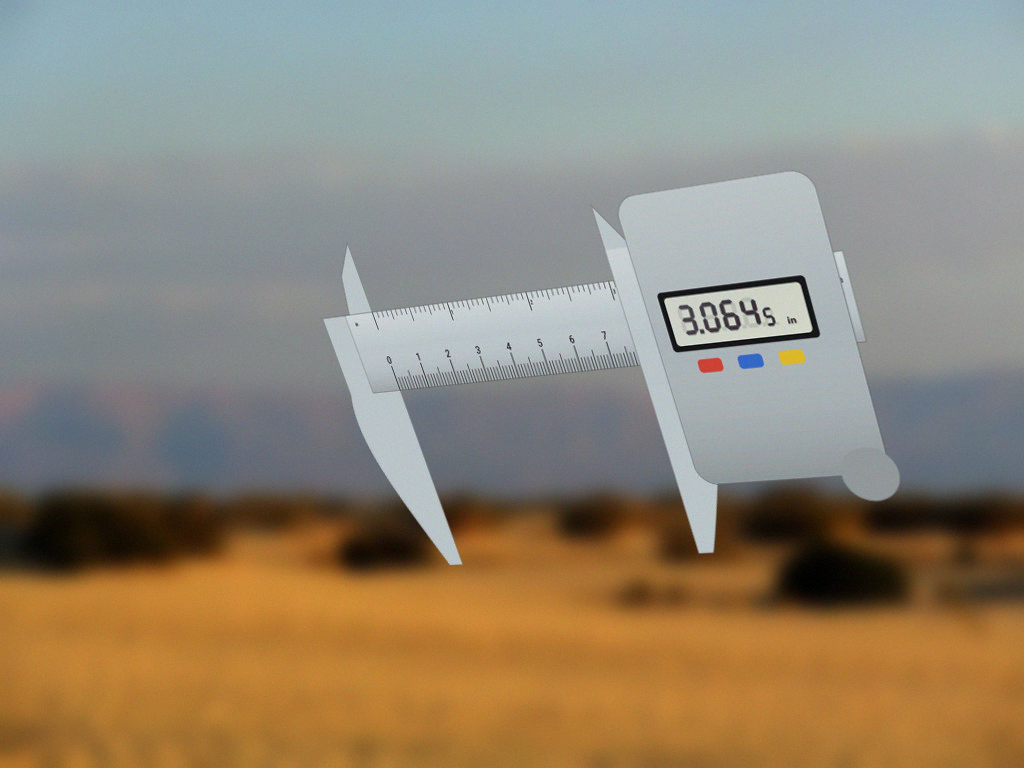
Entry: 3.0645in
